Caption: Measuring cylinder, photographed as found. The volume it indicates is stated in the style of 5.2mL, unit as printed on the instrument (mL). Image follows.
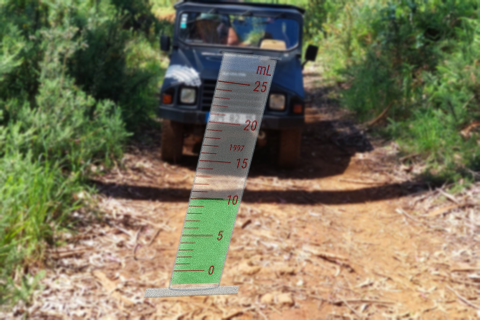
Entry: 10mL
